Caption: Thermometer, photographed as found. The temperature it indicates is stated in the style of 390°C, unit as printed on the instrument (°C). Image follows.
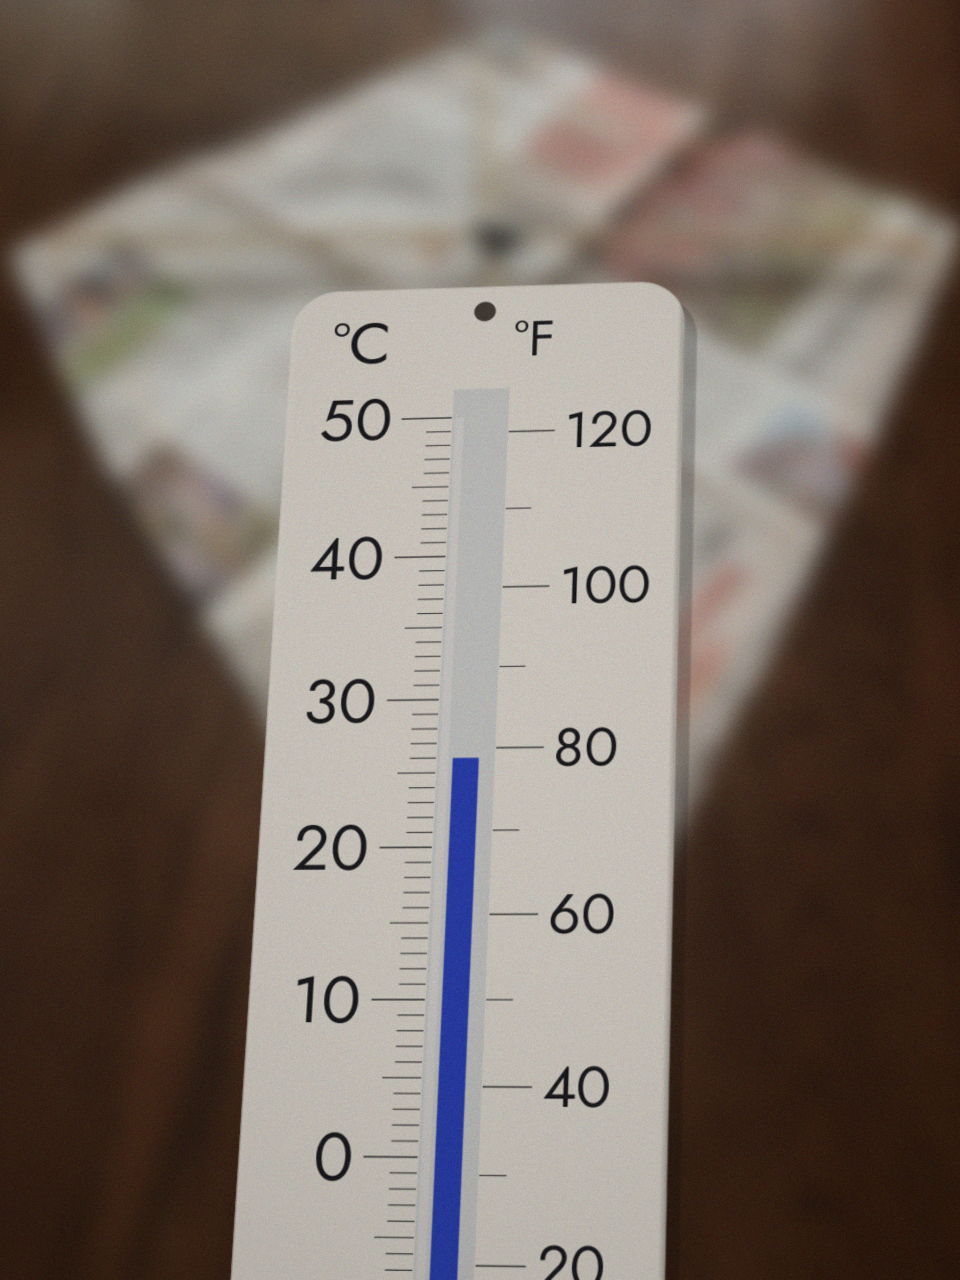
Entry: 26°C
